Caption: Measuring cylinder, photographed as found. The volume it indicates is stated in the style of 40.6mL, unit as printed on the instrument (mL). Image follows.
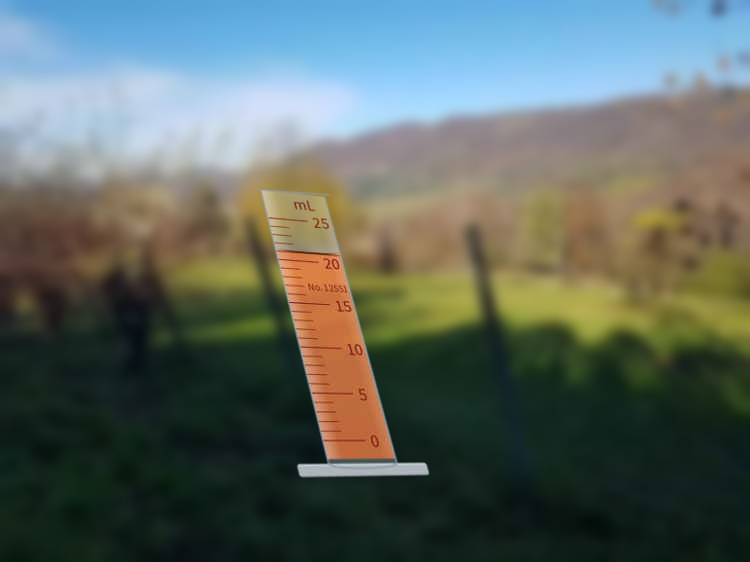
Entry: 21mL
